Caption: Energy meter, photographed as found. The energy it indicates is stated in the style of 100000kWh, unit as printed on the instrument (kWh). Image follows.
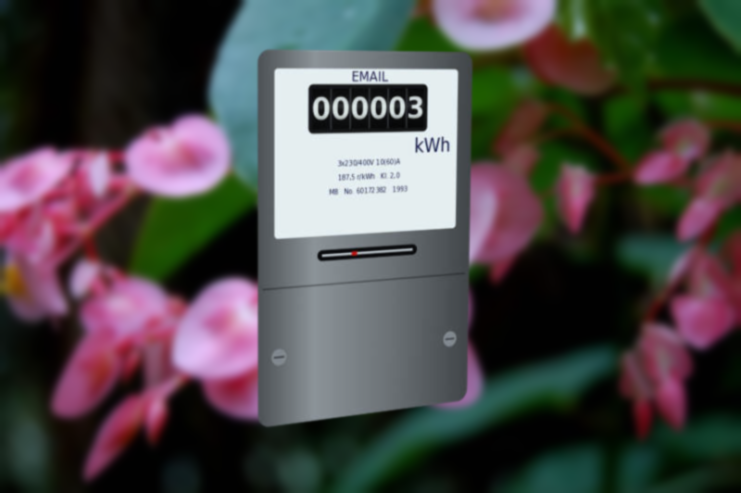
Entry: 3kWh
